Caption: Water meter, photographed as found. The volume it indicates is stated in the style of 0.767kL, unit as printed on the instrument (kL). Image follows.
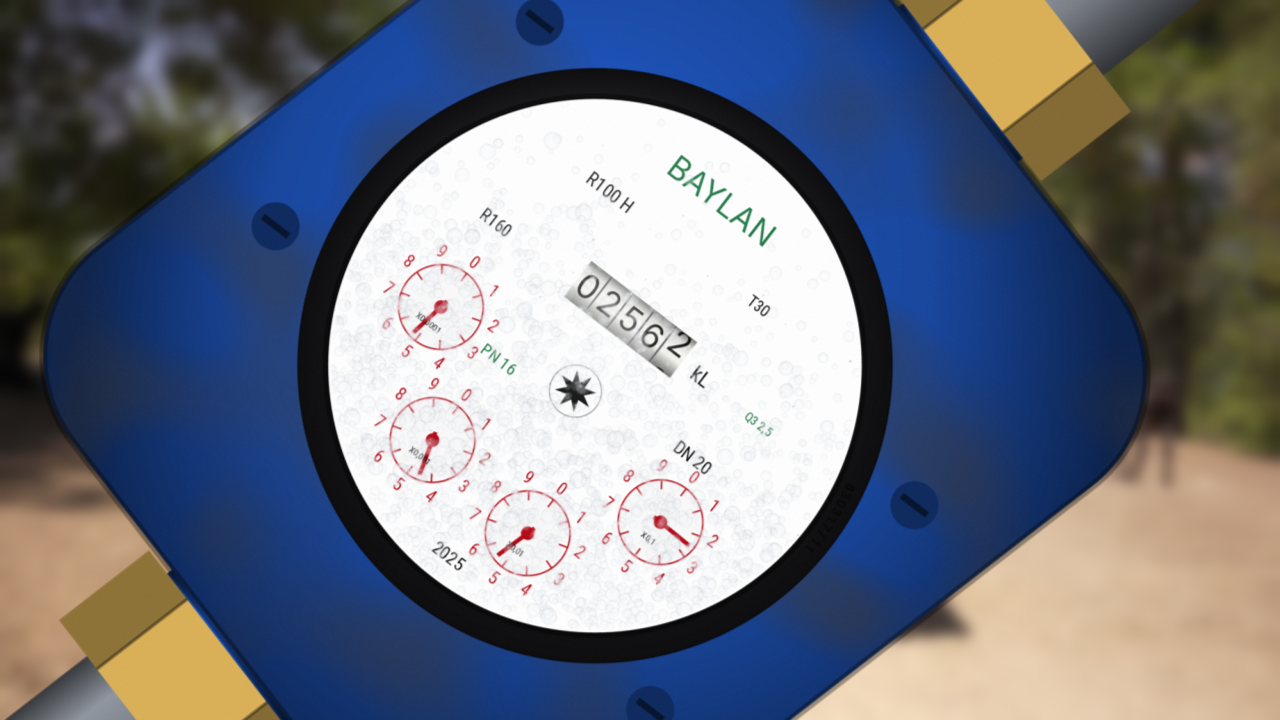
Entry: 2562.2545kL
